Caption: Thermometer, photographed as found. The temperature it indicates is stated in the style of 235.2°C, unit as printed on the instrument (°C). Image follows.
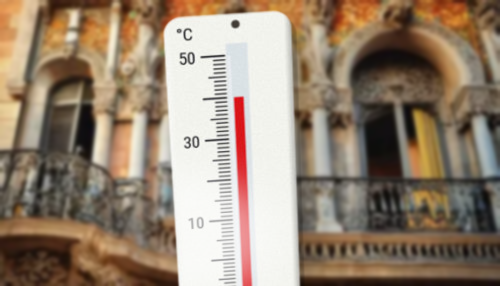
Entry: 40°C
